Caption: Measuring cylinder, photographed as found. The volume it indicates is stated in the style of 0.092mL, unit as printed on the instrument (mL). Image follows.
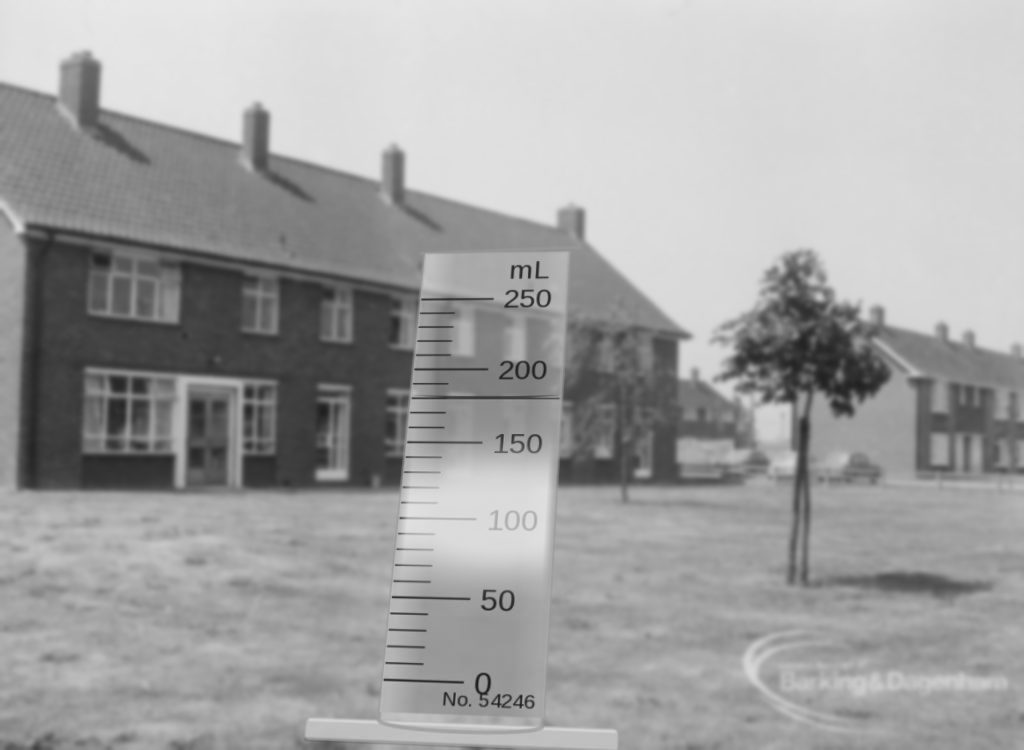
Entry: 180mL
